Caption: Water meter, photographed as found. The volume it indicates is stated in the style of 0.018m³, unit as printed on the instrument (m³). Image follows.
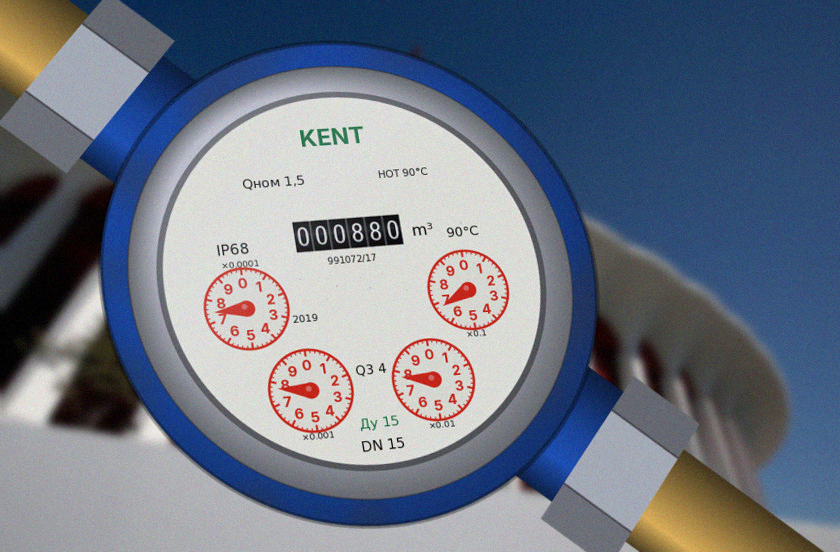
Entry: 880.6777m³
